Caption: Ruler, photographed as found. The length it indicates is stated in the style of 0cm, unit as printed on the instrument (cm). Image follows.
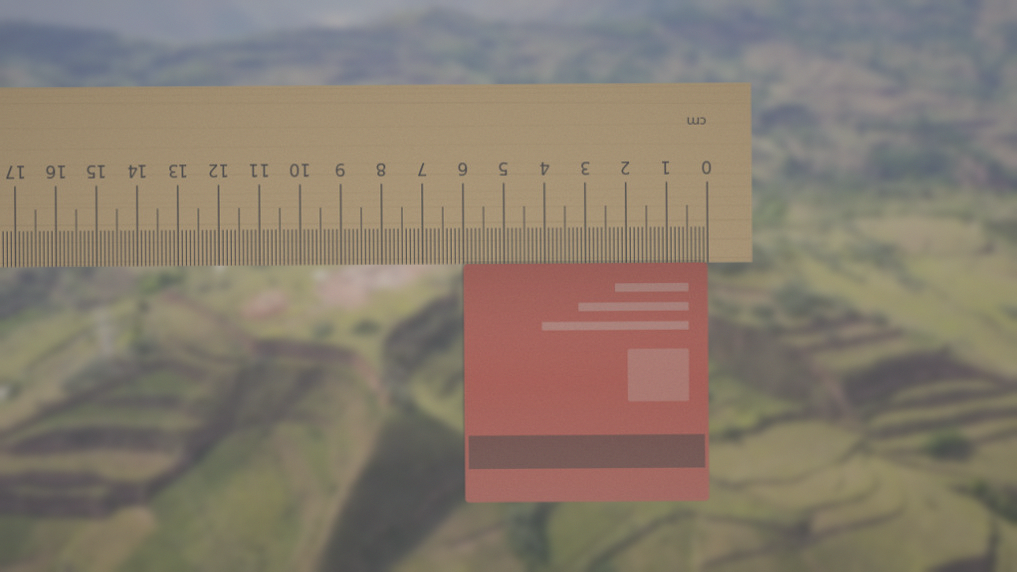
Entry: 6cm
